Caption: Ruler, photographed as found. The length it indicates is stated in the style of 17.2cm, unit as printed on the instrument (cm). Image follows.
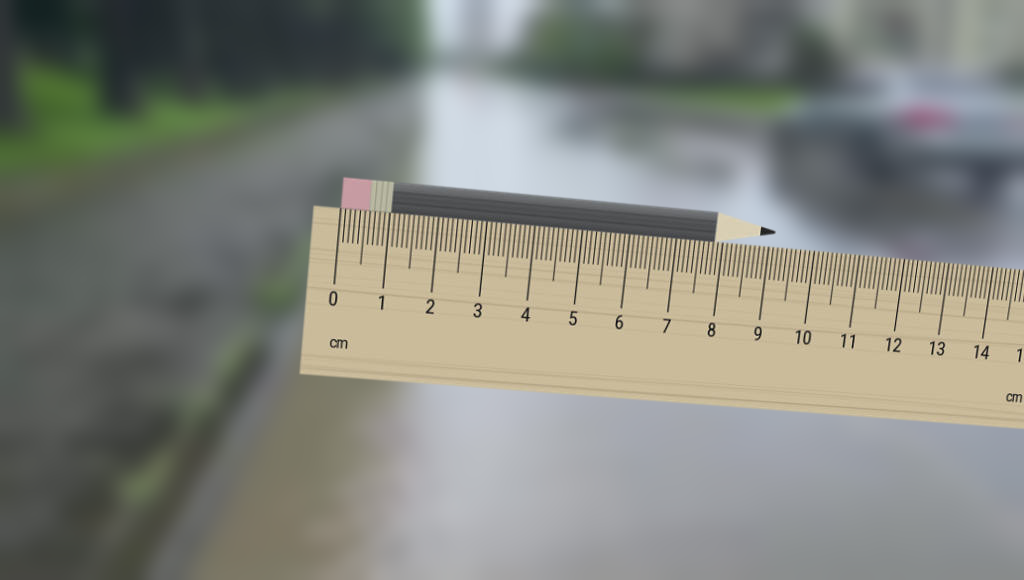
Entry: 9.1cm
